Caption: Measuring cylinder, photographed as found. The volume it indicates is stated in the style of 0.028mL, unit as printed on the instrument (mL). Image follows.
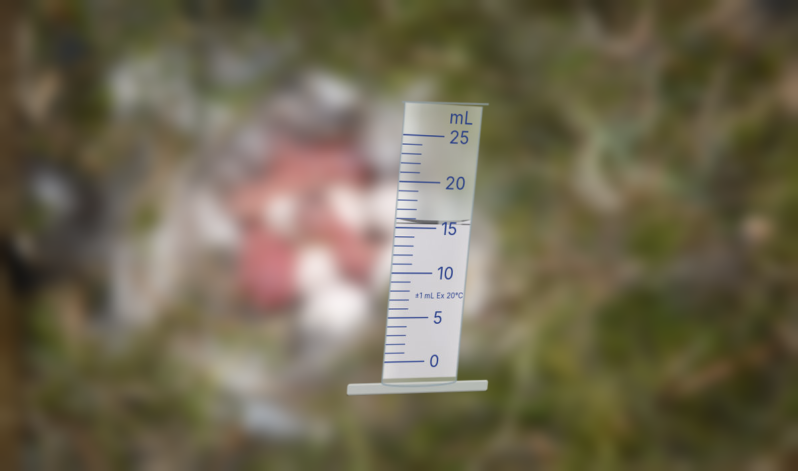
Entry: 15.5mL
